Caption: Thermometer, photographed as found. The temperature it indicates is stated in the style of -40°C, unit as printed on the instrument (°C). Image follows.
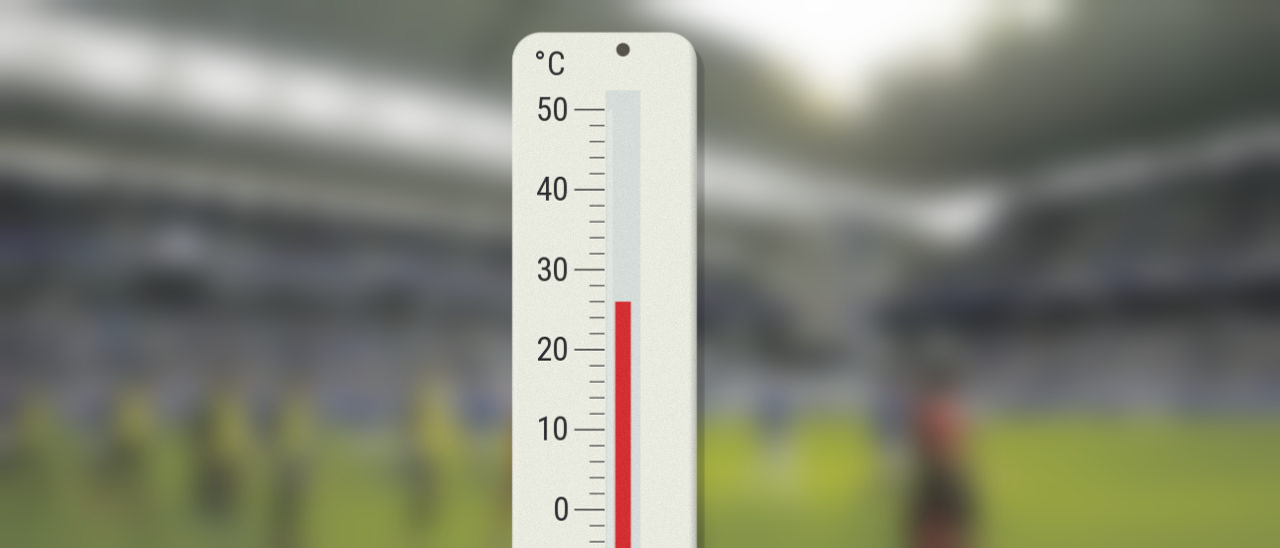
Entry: 26°C
